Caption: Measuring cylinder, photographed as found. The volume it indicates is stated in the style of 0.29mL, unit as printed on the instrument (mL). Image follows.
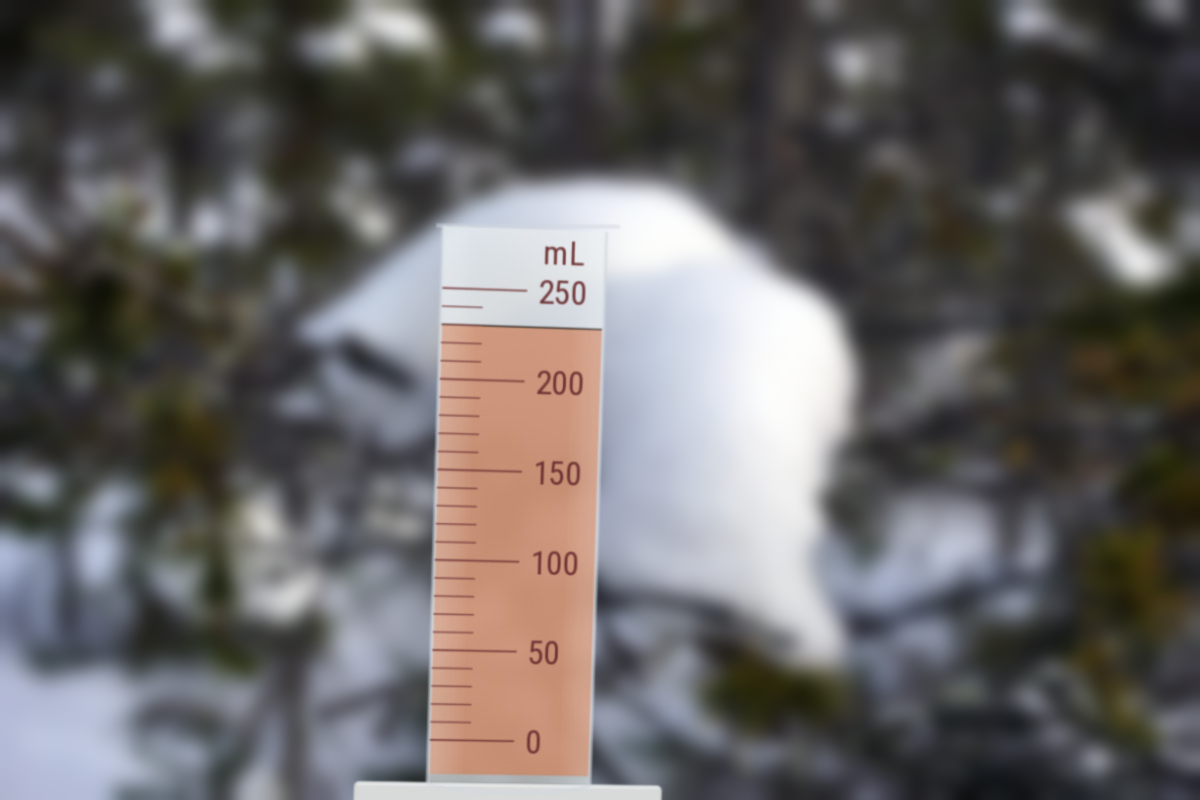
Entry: 230mL
